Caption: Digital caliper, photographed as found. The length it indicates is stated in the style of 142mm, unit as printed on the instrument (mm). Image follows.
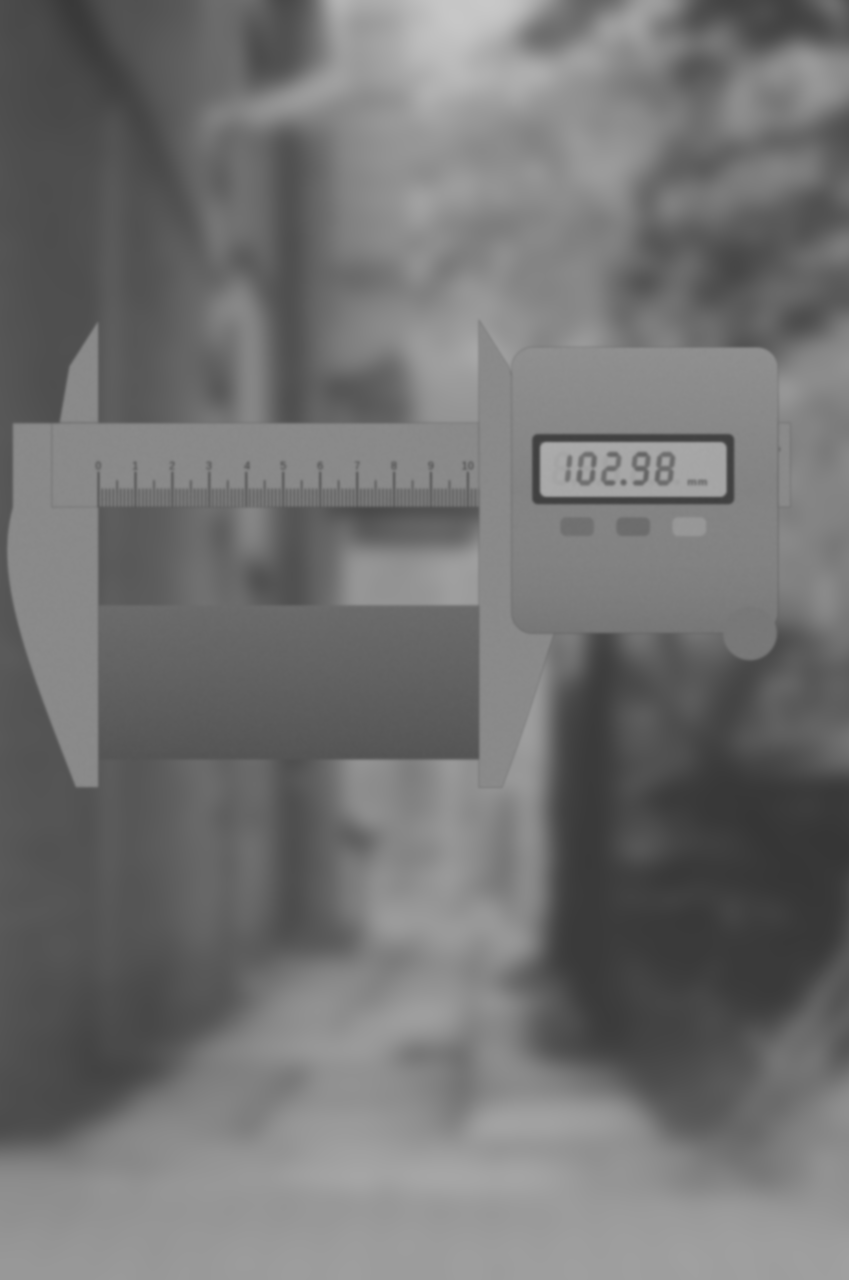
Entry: 102.98mm
